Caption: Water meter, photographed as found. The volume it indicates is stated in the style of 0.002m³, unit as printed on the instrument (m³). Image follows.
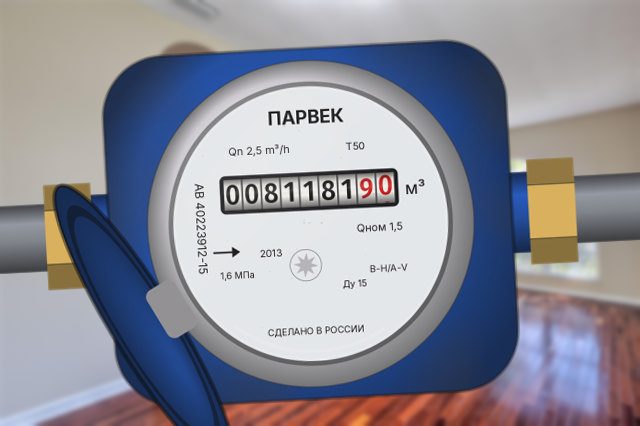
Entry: 81181.90m³
